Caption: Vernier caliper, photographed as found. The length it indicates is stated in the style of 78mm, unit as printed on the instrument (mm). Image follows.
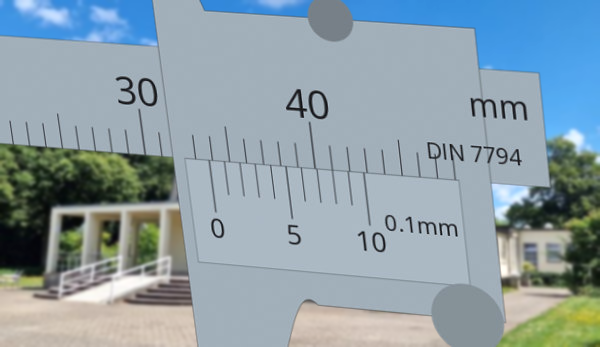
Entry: 33.8mm
